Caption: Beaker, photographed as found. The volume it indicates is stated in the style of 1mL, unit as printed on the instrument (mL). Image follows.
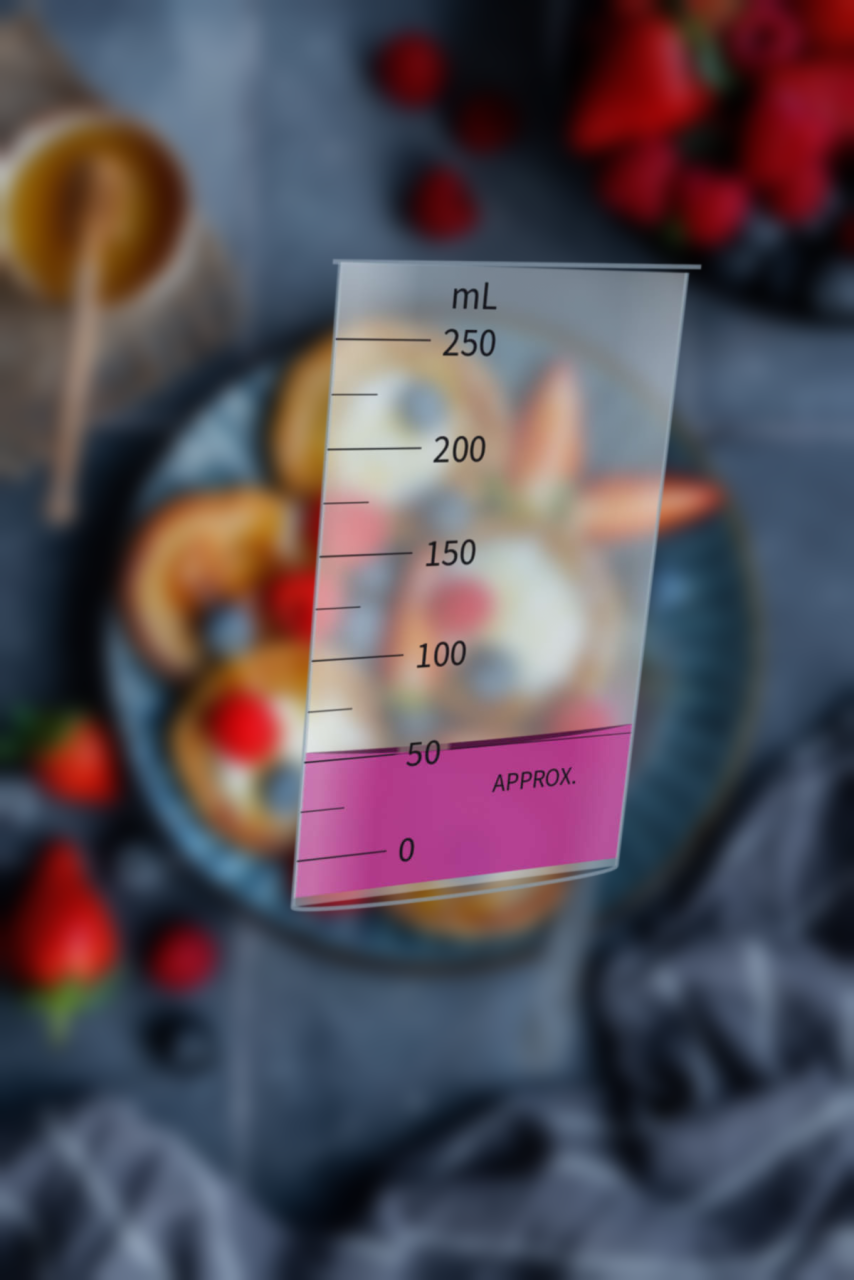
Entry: 50mL
